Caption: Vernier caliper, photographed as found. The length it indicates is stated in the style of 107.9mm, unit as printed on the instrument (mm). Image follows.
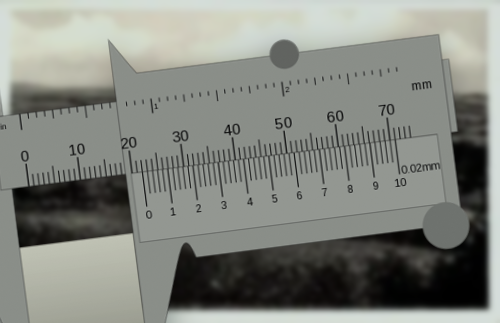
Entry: 22.0mm
